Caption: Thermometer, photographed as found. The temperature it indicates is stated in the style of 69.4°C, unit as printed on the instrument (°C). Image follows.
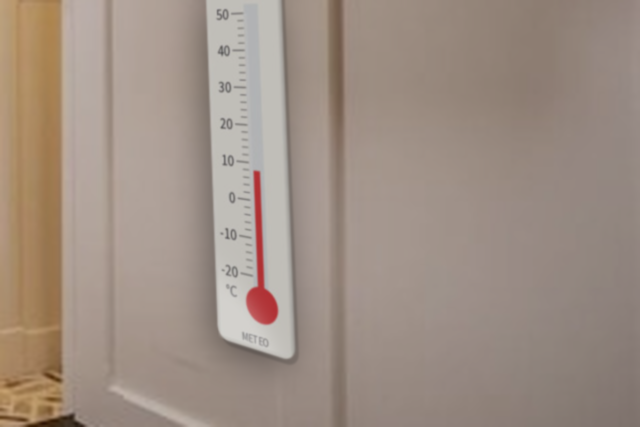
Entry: 8°C
